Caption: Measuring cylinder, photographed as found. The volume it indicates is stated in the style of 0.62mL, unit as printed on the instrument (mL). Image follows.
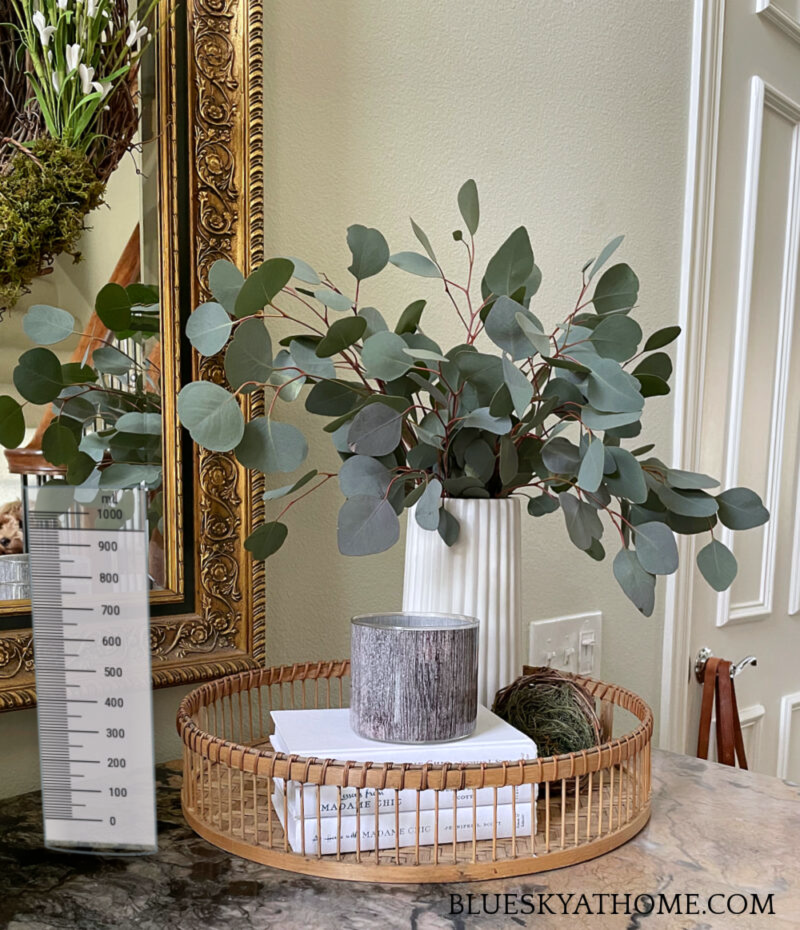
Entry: 950mL
